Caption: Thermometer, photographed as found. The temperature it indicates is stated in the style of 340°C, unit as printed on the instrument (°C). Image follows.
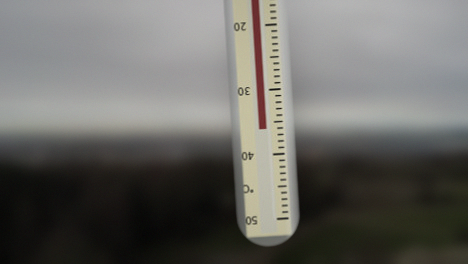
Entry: 36°C
